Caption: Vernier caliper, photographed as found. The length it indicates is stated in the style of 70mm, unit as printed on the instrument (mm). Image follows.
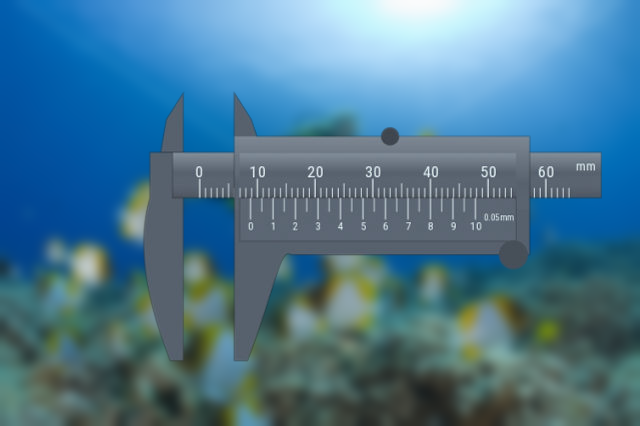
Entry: 8.8mm
